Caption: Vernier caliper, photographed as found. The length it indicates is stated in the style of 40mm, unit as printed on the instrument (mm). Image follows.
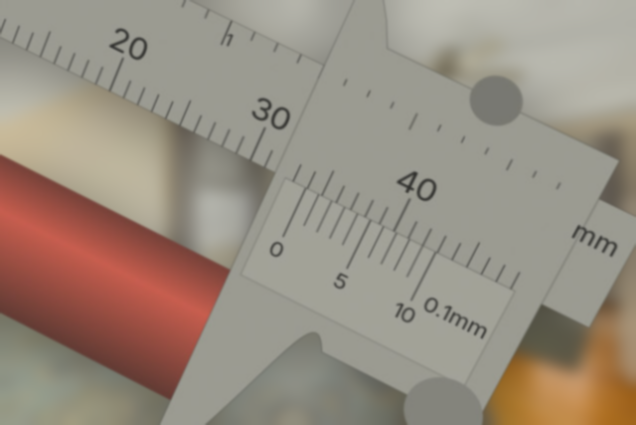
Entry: 33.9mm
